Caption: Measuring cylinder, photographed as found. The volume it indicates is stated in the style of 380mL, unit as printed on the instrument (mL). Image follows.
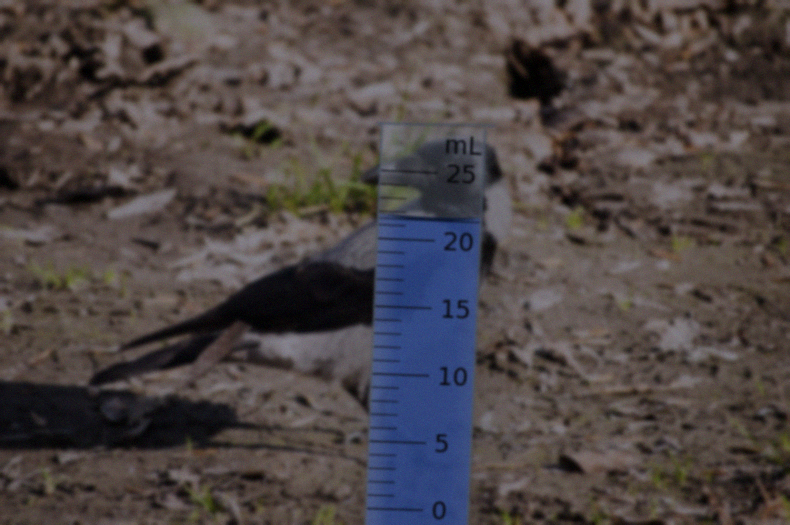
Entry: 21.5mL
